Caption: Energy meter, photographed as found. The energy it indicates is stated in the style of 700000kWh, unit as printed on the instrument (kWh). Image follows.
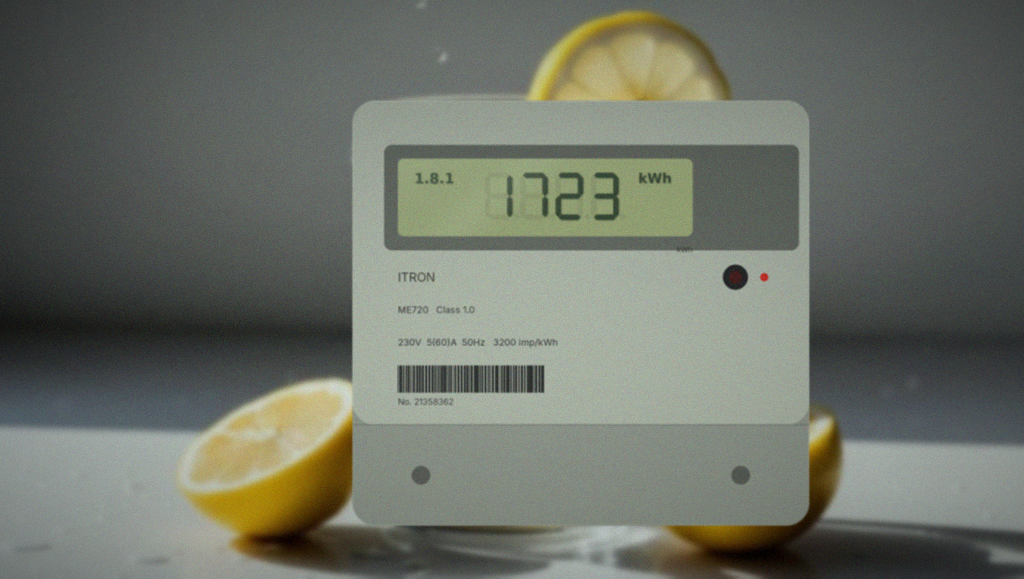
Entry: 1723kWh
